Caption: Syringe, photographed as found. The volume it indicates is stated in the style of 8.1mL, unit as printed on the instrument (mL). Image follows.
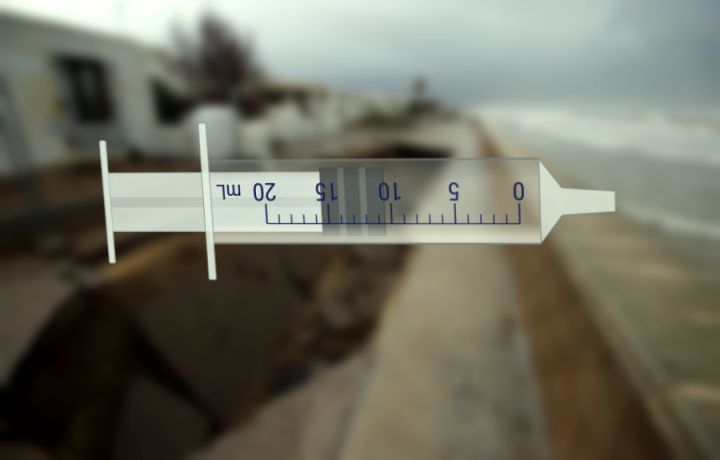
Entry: 10.5mL
